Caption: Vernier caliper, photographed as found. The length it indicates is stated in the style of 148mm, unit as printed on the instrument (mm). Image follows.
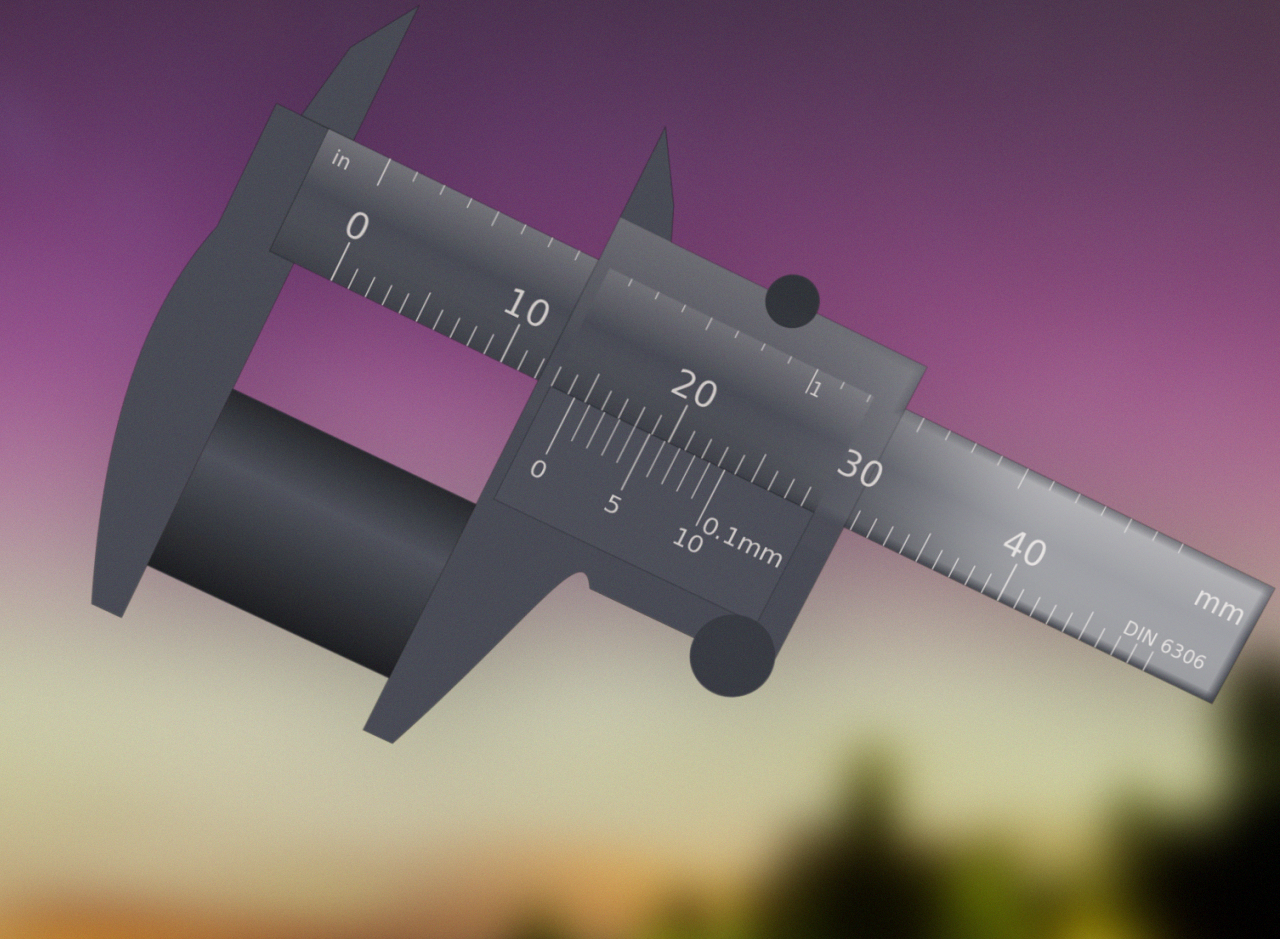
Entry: 14.4mm
